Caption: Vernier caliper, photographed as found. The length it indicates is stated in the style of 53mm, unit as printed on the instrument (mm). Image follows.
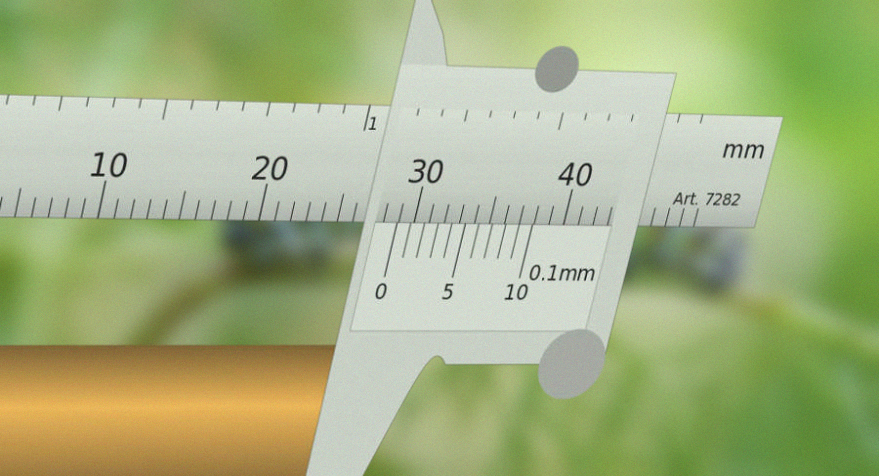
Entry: 28.9mm
